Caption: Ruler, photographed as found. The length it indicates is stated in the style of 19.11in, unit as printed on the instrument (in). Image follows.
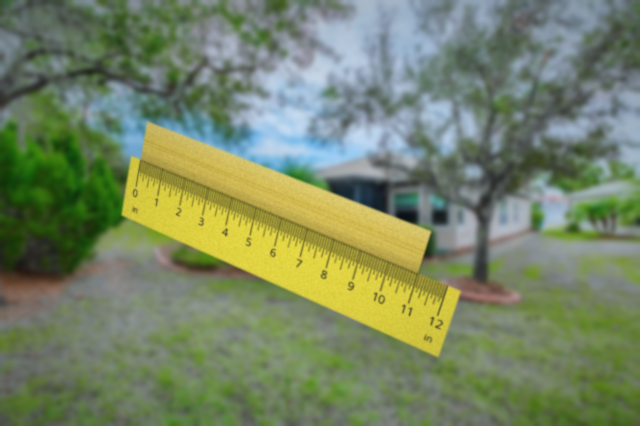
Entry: 11in
